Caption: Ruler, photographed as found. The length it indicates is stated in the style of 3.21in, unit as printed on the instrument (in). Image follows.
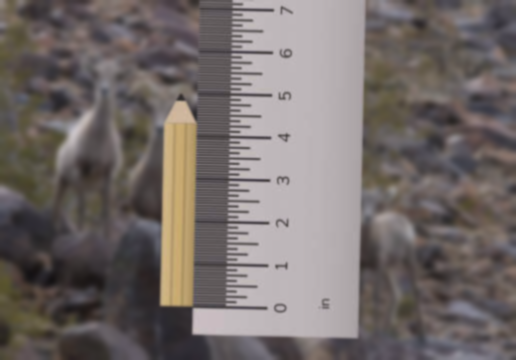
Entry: 5in
